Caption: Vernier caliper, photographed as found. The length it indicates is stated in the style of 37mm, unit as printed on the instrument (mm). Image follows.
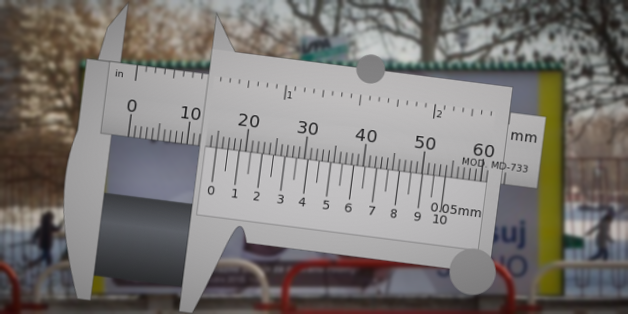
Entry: 15.0mm
